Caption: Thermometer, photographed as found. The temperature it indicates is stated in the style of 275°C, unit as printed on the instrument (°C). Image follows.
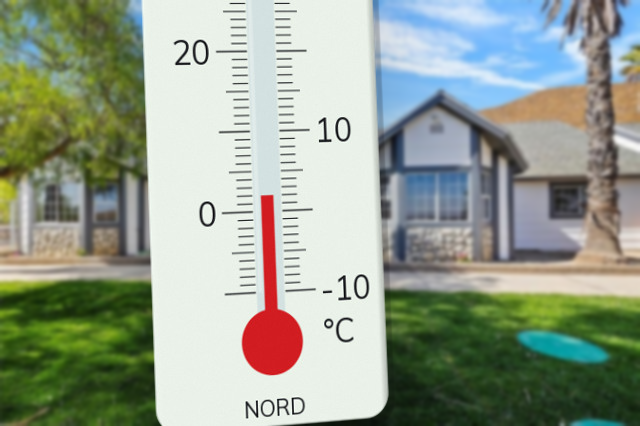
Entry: 2°C
